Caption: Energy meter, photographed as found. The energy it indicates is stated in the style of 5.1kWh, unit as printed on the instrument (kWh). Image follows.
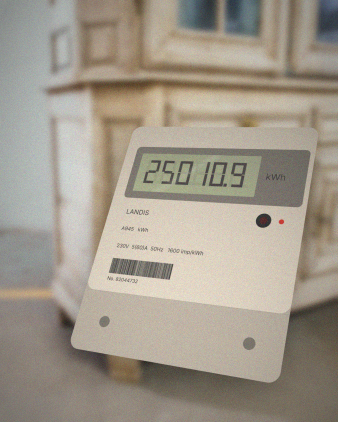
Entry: 25010.9kWh
